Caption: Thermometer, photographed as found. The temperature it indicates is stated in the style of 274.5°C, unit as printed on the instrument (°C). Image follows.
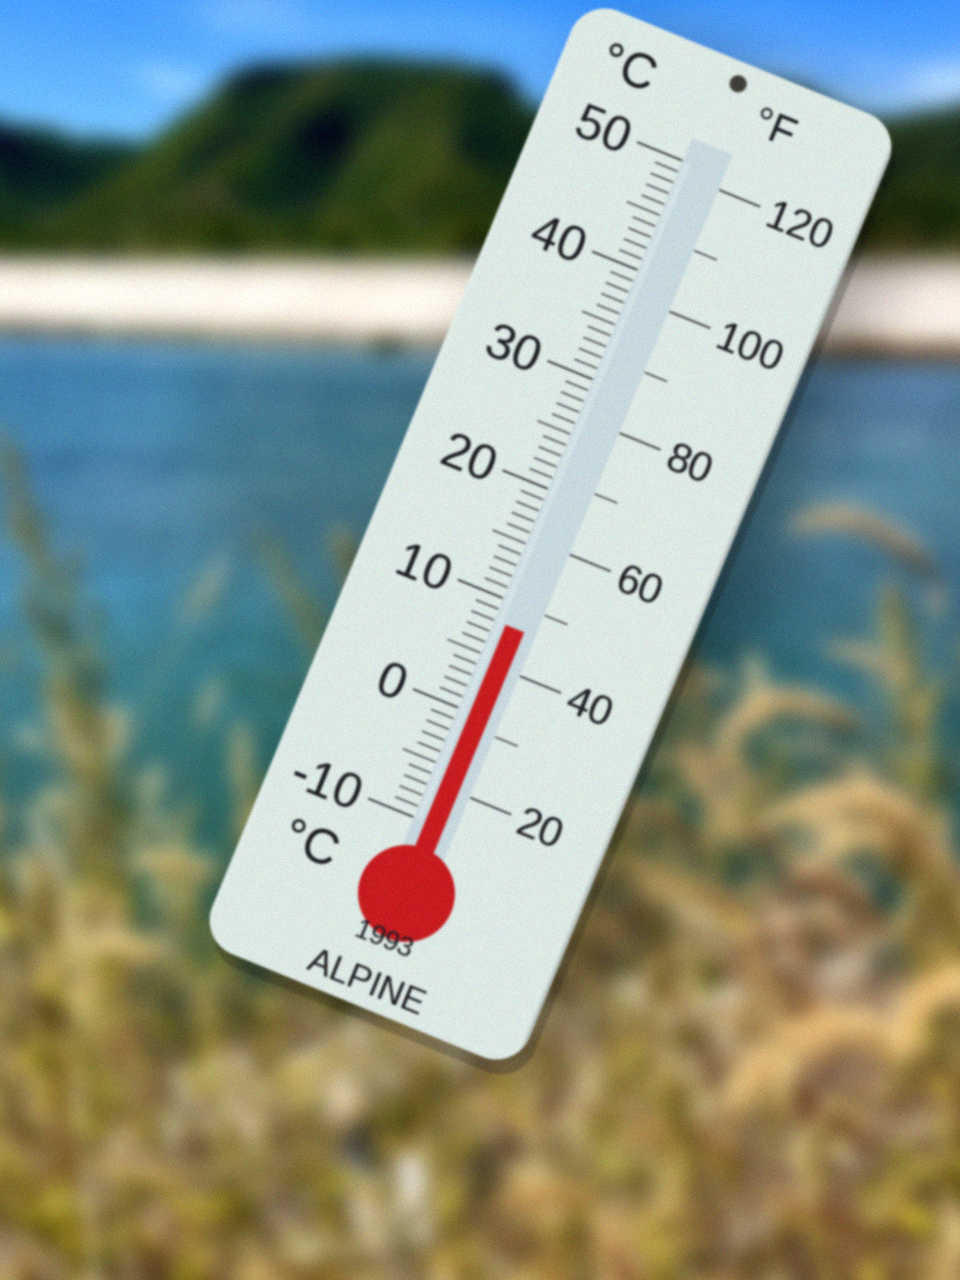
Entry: 8°C
